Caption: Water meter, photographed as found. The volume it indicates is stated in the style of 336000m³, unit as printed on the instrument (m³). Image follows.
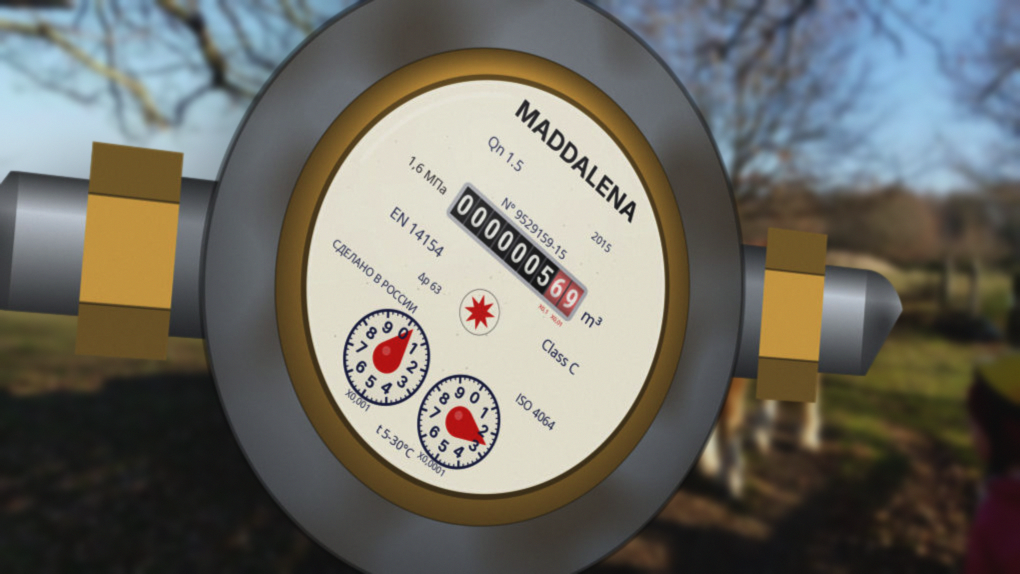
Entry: 5.6902m³
